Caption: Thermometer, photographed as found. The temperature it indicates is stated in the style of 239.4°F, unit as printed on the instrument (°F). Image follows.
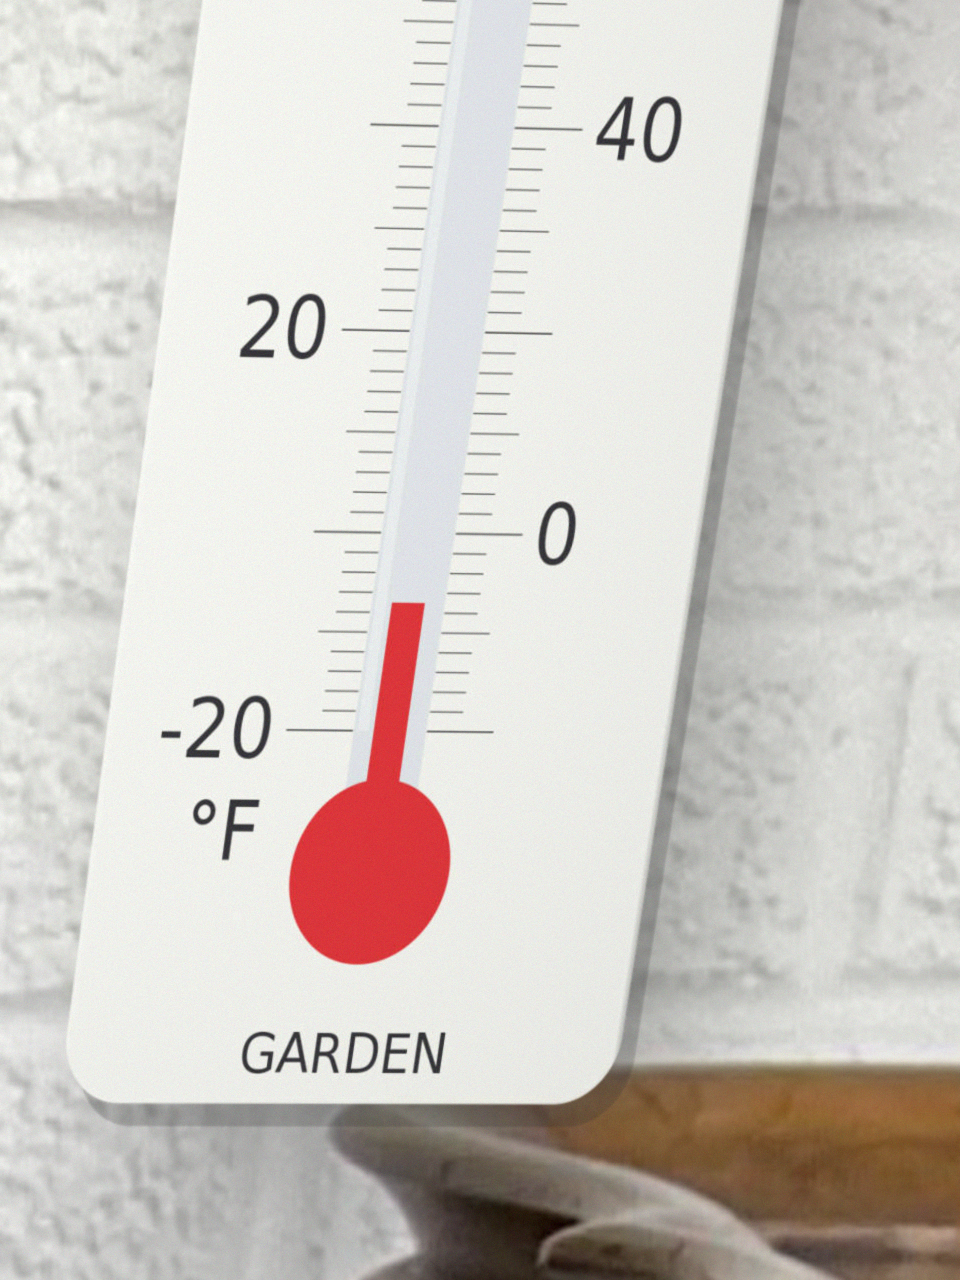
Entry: -7°F
